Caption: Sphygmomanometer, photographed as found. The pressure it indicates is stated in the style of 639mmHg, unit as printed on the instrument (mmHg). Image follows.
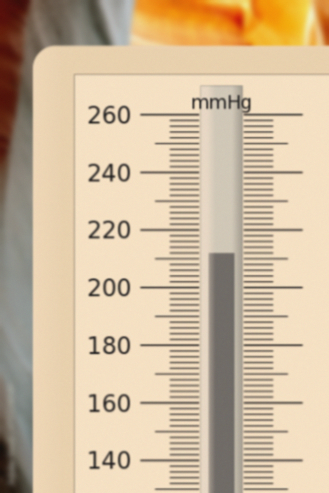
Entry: 212mmHg
